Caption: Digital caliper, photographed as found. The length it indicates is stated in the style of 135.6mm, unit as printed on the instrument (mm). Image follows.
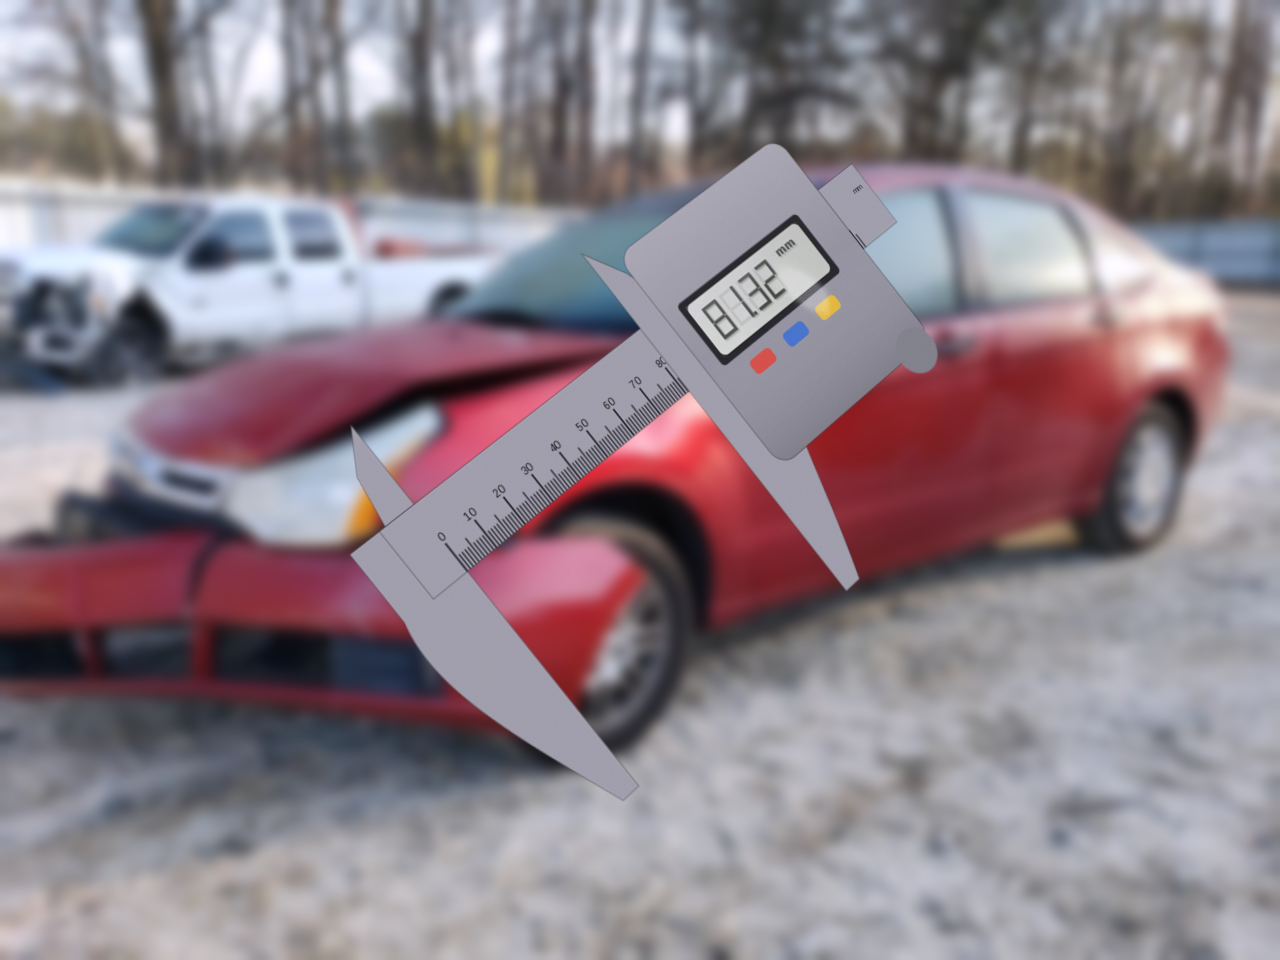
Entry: 81.32mm
